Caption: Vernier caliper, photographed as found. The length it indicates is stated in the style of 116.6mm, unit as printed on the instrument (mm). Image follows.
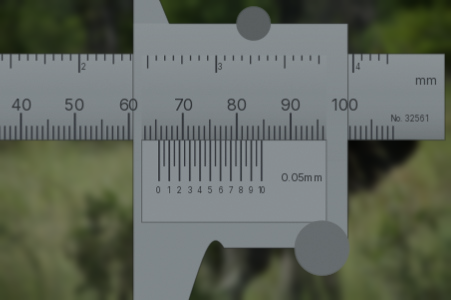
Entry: 65.6mm
